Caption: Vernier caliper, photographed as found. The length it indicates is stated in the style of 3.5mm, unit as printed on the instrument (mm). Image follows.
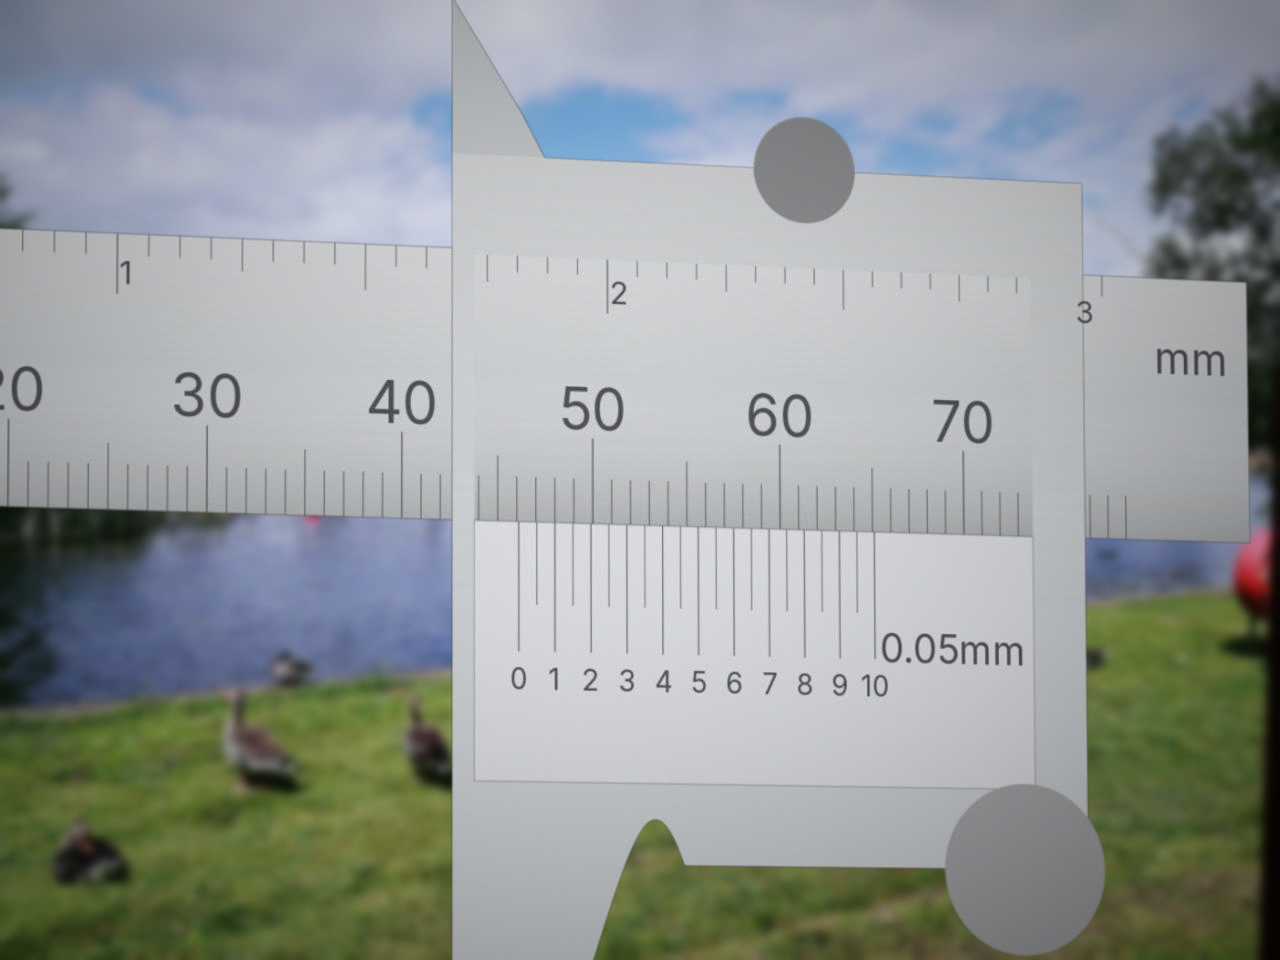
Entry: 46.1mm
